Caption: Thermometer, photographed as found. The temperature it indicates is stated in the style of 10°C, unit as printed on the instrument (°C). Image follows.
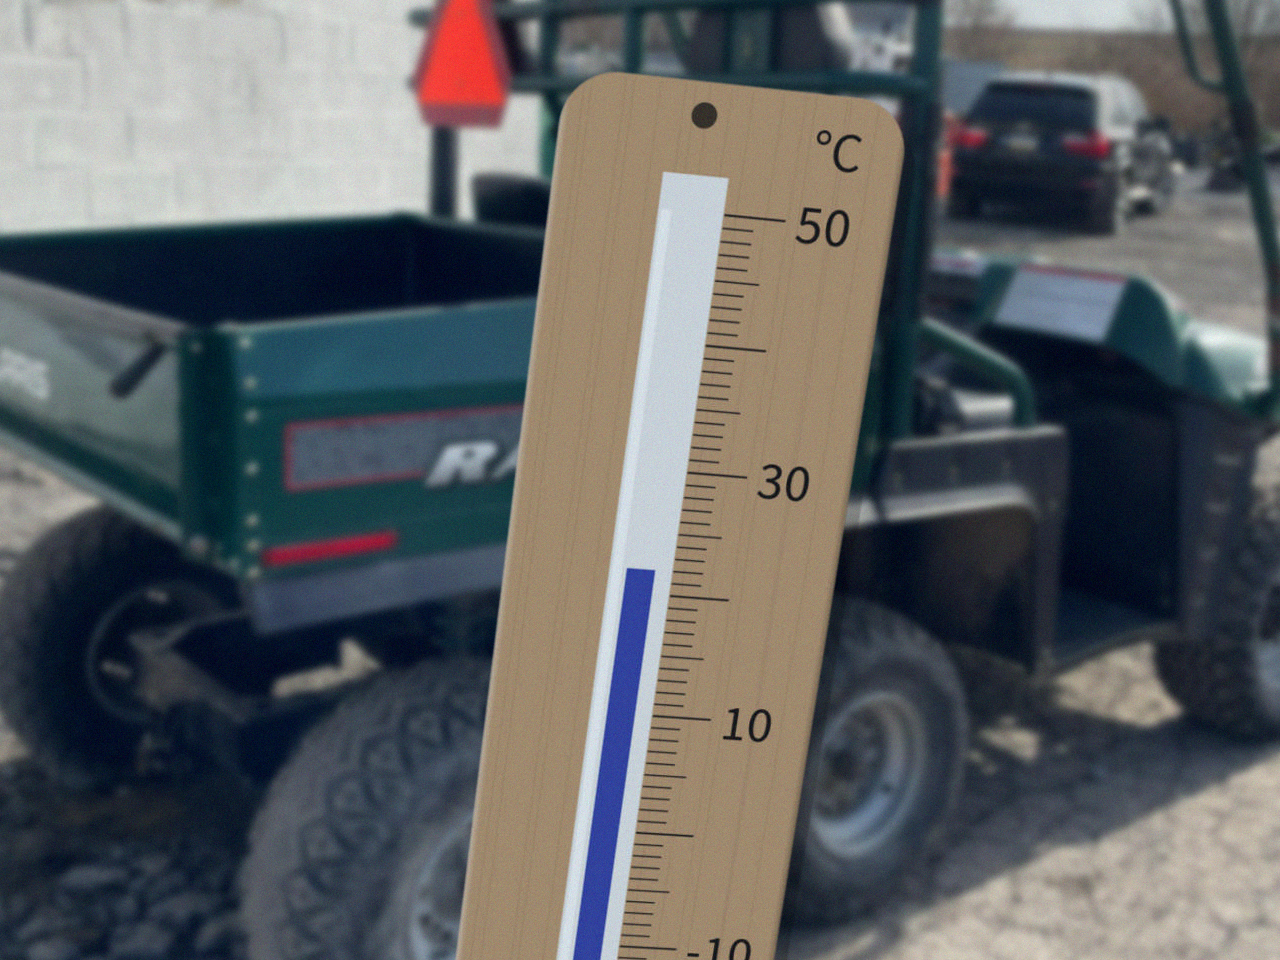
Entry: 22°C
